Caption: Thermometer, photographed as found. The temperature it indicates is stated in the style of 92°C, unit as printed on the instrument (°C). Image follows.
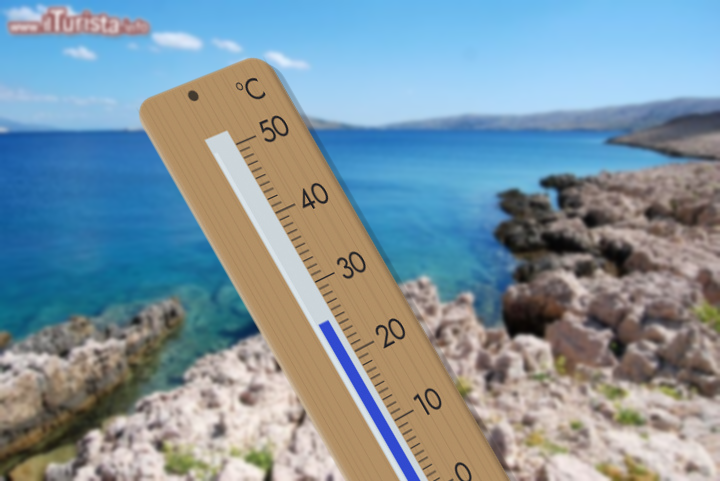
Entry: 25°C
